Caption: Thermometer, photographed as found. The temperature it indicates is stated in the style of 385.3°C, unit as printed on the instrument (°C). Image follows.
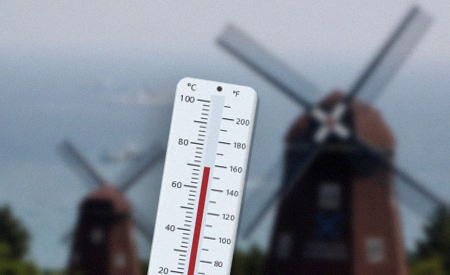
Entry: 70°C
